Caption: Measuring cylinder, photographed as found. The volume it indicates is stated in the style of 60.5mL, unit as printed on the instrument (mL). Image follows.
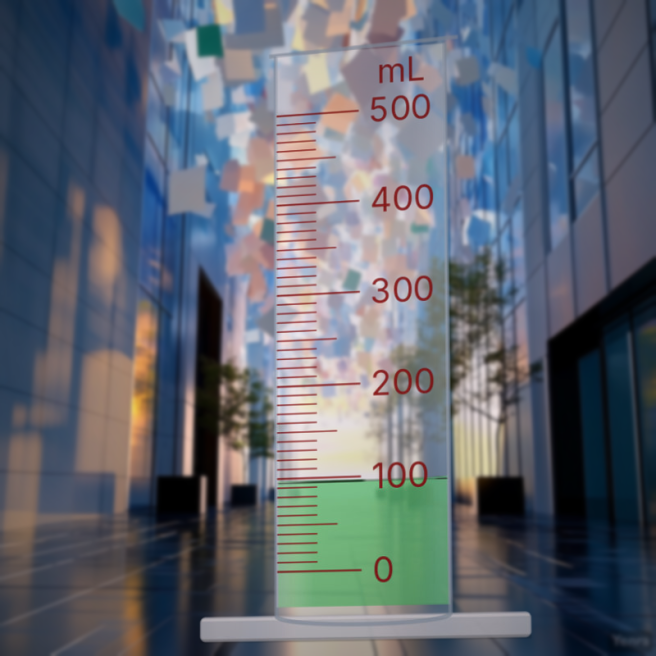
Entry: 95mL
